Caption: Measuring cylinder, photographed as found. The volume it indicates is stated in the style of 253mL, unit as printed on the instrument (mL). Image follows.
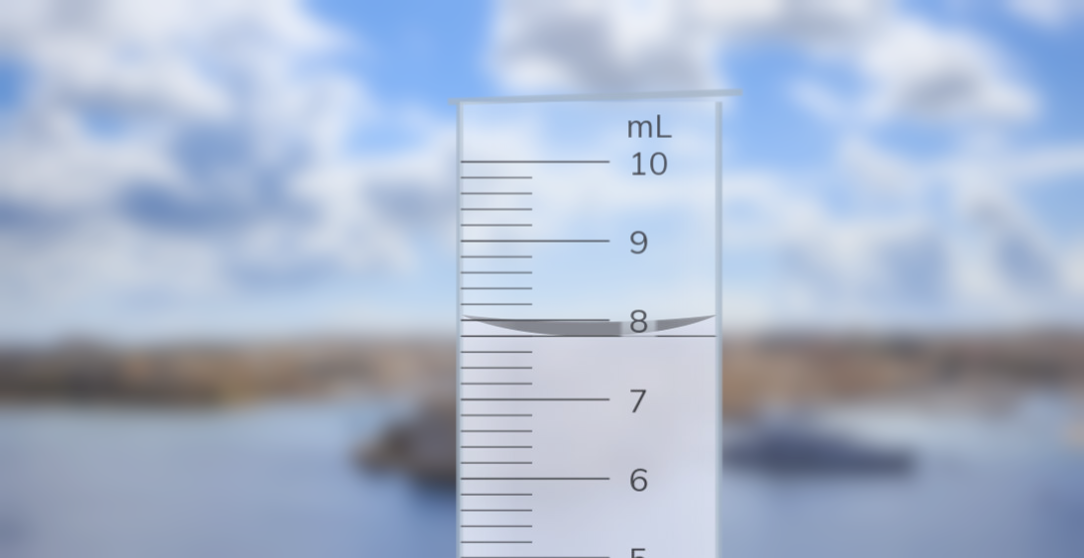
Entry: 7.8mL
